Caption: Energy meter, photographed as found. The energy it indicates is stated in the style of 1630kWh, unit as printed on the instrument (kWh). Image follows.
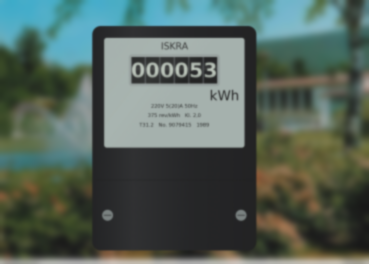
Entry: 53kWh
